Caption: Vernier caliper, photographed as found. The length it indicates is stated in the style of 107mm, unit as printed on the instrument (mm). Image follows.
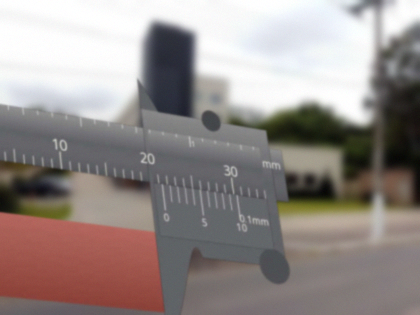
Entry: 21.4mm
